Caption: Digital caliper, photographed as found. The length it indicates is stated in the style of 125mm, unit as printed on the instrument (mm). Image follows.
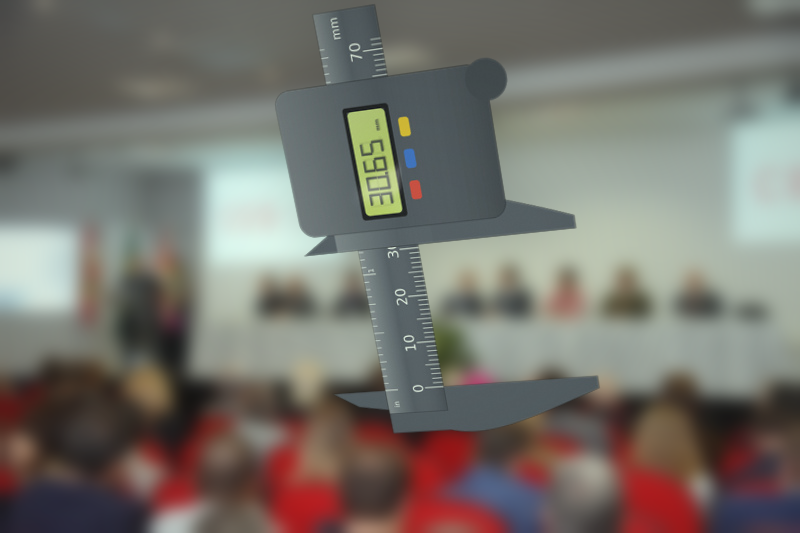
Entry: 30.65mm
